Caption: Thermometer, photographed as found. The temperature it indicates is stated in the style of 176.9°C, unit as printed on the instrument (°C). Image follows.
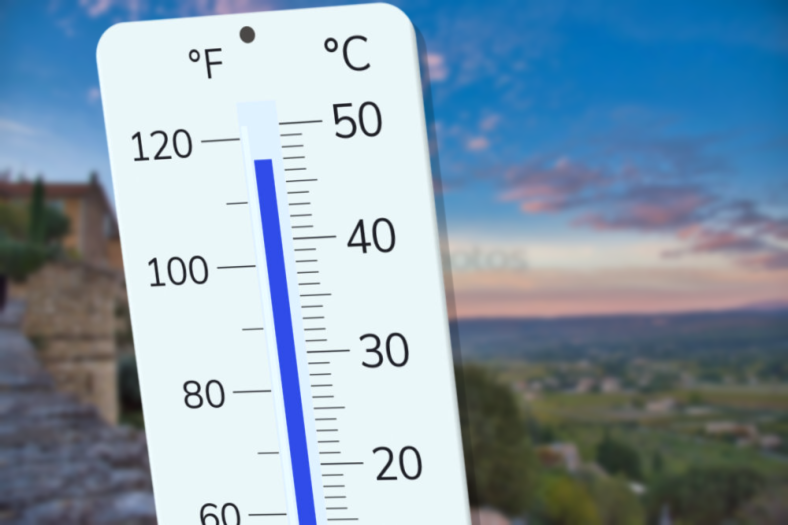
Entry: 47°C
